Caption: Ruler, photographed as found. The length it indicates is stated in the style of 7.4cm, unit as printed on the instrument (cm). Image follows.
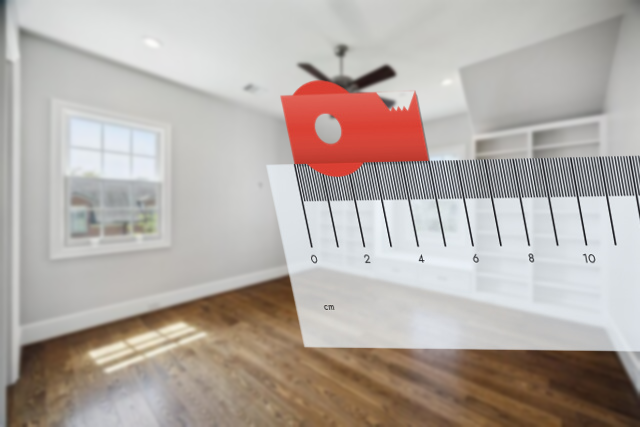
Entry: 5cm
